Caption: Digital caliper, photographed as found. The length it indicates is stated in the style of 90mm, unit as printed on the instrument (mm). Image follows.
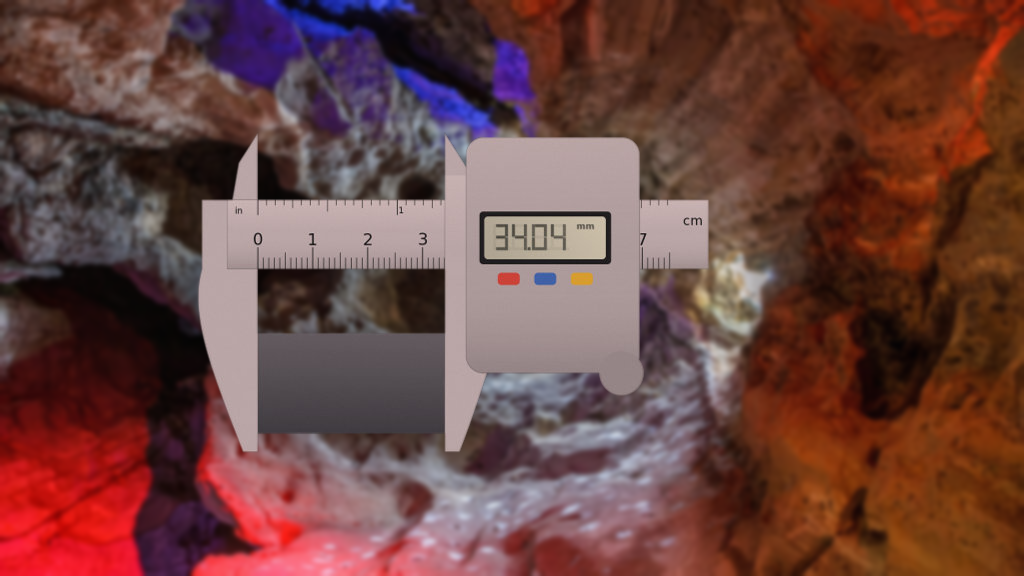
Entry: 34.04mm
